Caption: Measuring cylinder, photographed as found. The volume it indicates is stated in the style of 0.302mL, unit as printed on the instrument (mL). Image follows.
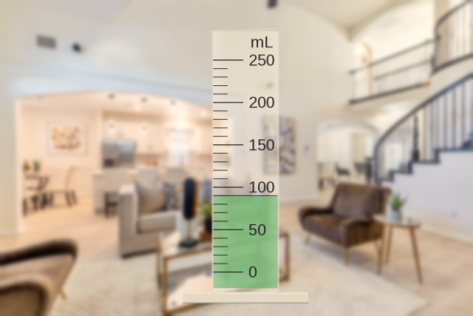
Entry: 90mL
